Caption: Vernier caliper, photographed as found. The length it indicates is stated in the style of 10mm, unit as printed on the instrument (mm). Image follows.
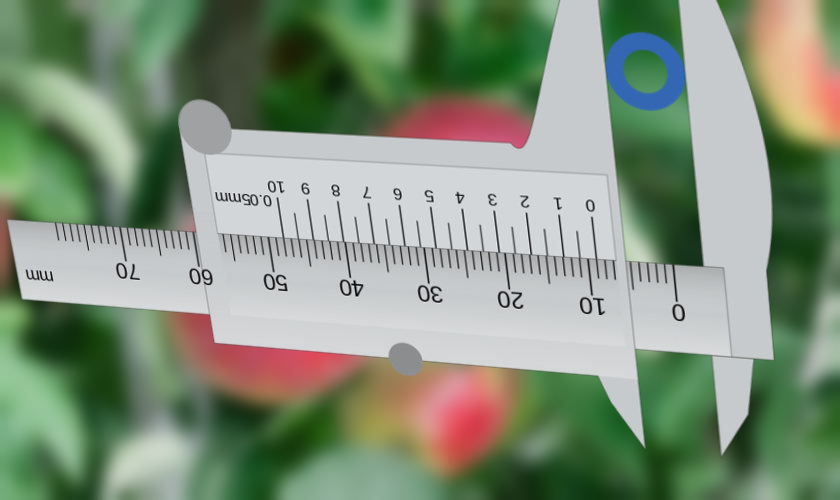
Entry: 9.0mm
